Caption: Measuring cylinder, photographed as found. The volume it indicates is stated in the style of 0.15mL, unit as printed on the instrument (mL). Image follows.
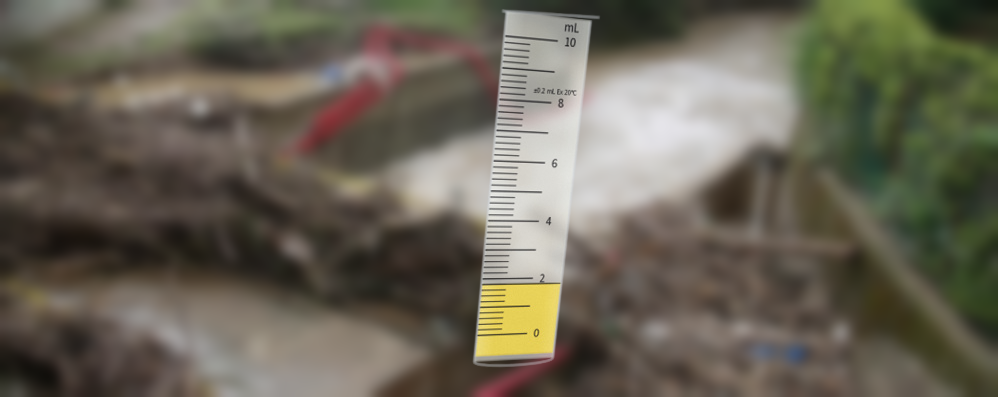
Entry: 1.8mL
